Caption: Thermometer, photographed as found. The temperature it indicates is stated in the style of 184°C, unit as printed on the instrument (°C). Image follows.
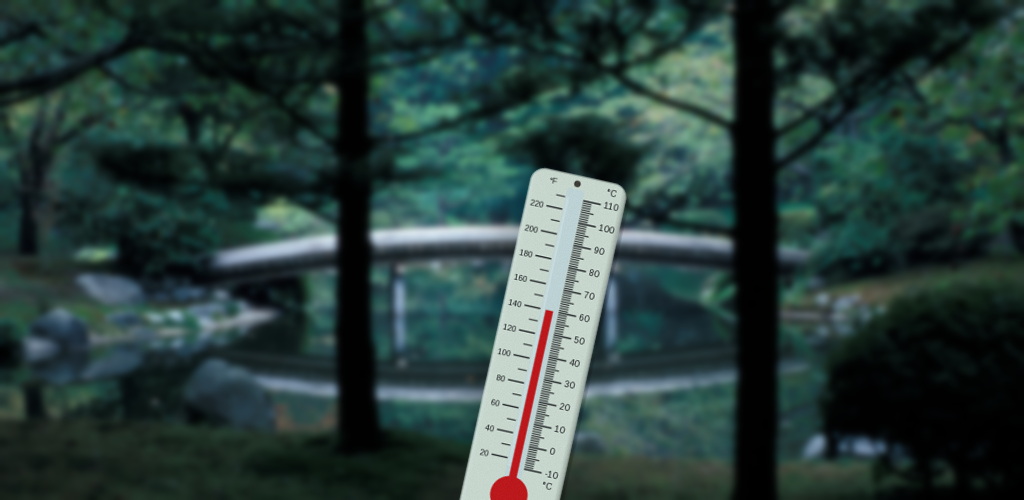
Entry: 60°C
